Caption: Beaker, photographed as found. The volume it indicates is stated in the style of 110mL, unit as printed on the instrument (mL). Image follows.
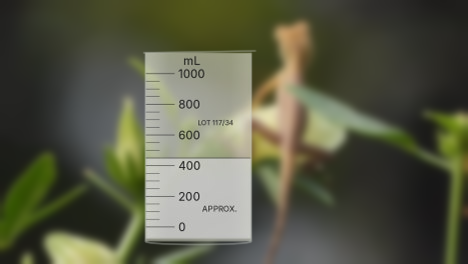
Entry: 450mL
